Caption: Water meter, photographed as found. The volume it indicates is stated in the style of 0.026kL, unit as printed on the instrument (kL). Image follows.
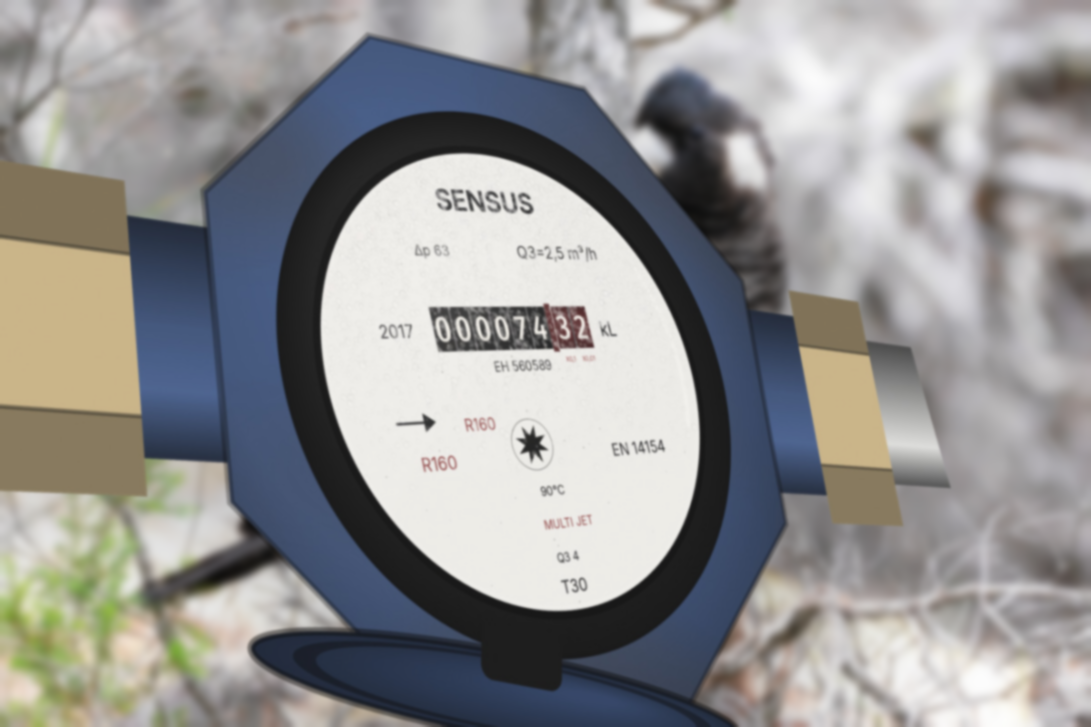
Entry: 74.32kL
